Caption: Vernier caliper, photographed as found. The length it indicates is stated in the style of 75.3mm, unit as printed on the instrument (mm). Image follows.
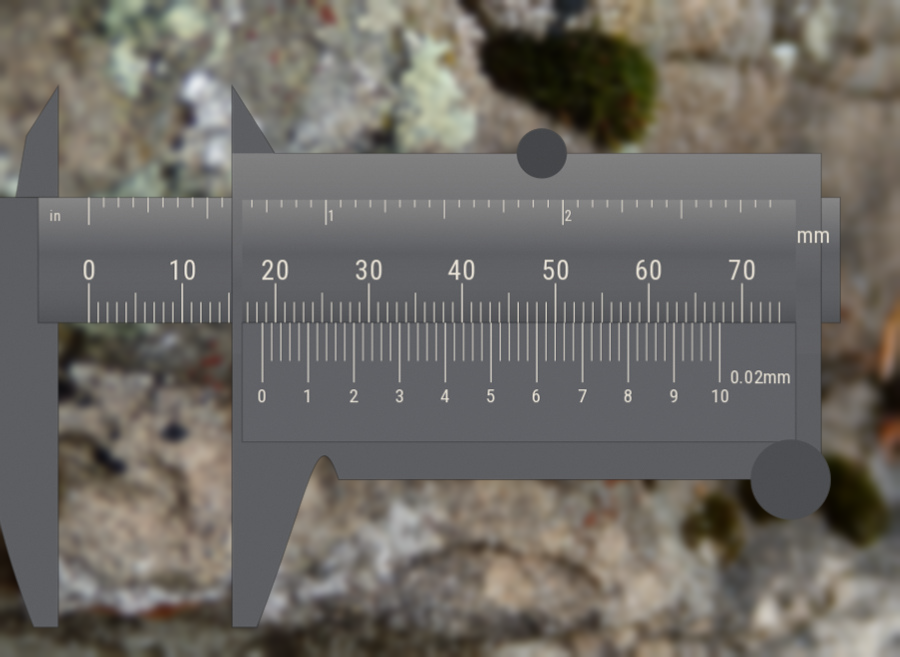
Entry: 18.6mm
